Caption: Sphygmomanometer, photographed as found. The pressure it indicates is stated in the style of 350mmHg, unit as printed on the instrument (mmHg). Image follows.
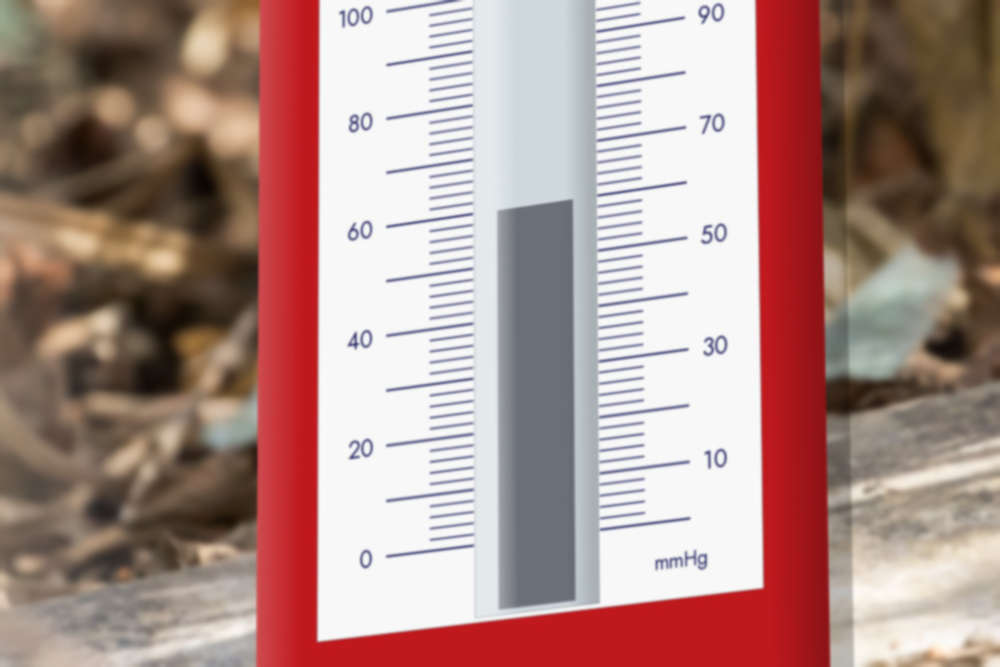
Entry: 60mmHg
